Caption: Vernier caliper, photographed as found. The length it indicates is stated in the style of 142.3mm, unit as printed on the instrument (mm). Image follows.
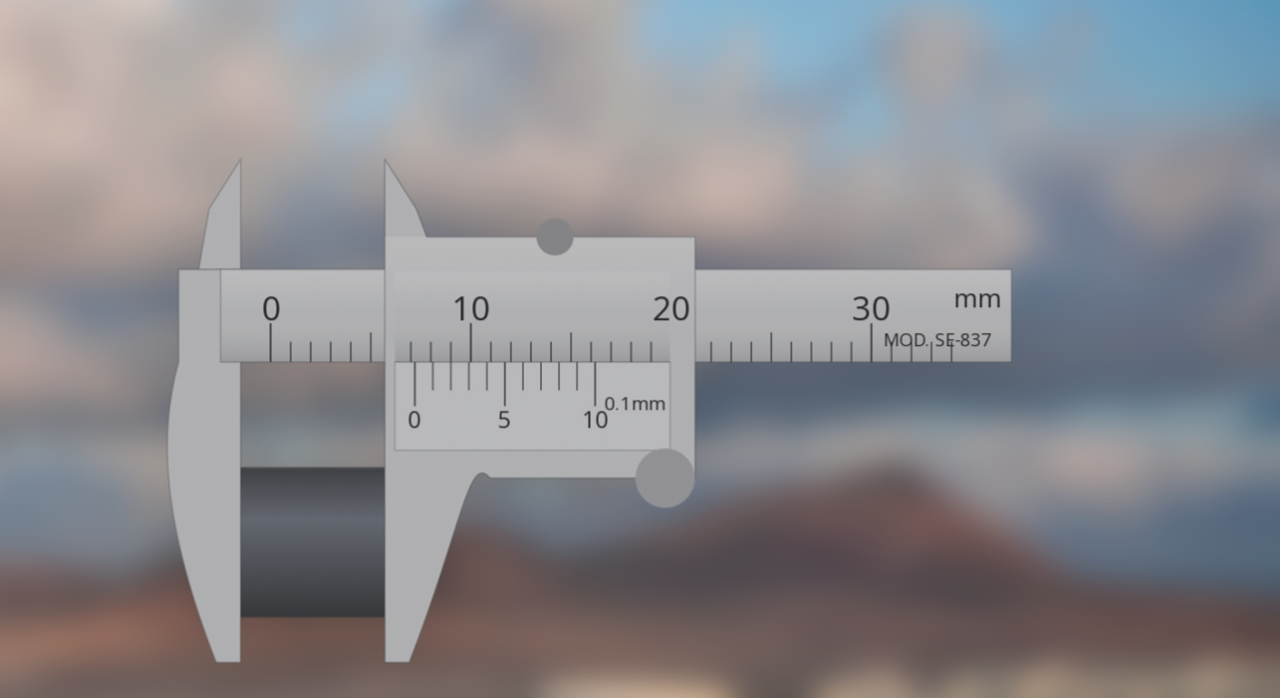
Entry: 7.2mm
